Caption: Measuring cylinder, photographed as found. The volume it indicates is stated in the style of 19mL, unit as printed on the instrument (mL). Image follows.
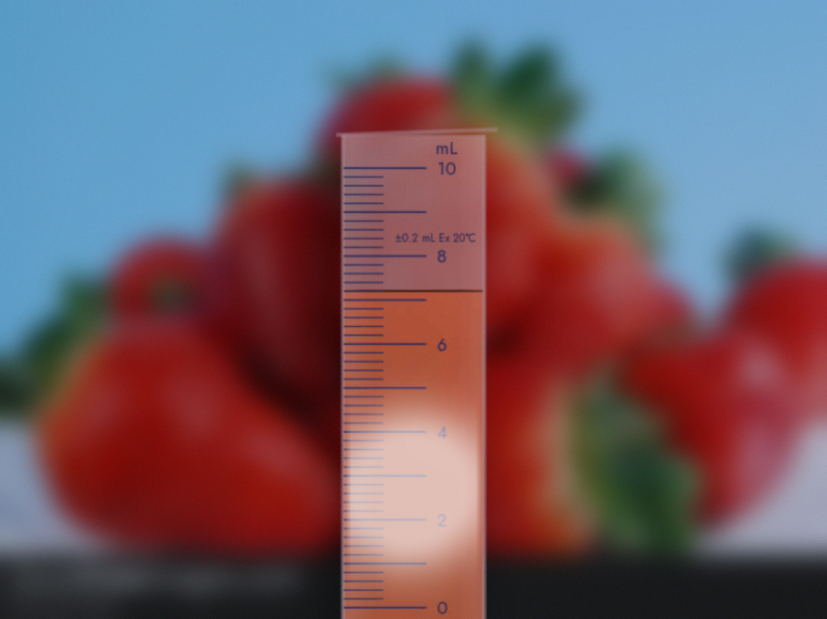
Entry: 7.2mL
